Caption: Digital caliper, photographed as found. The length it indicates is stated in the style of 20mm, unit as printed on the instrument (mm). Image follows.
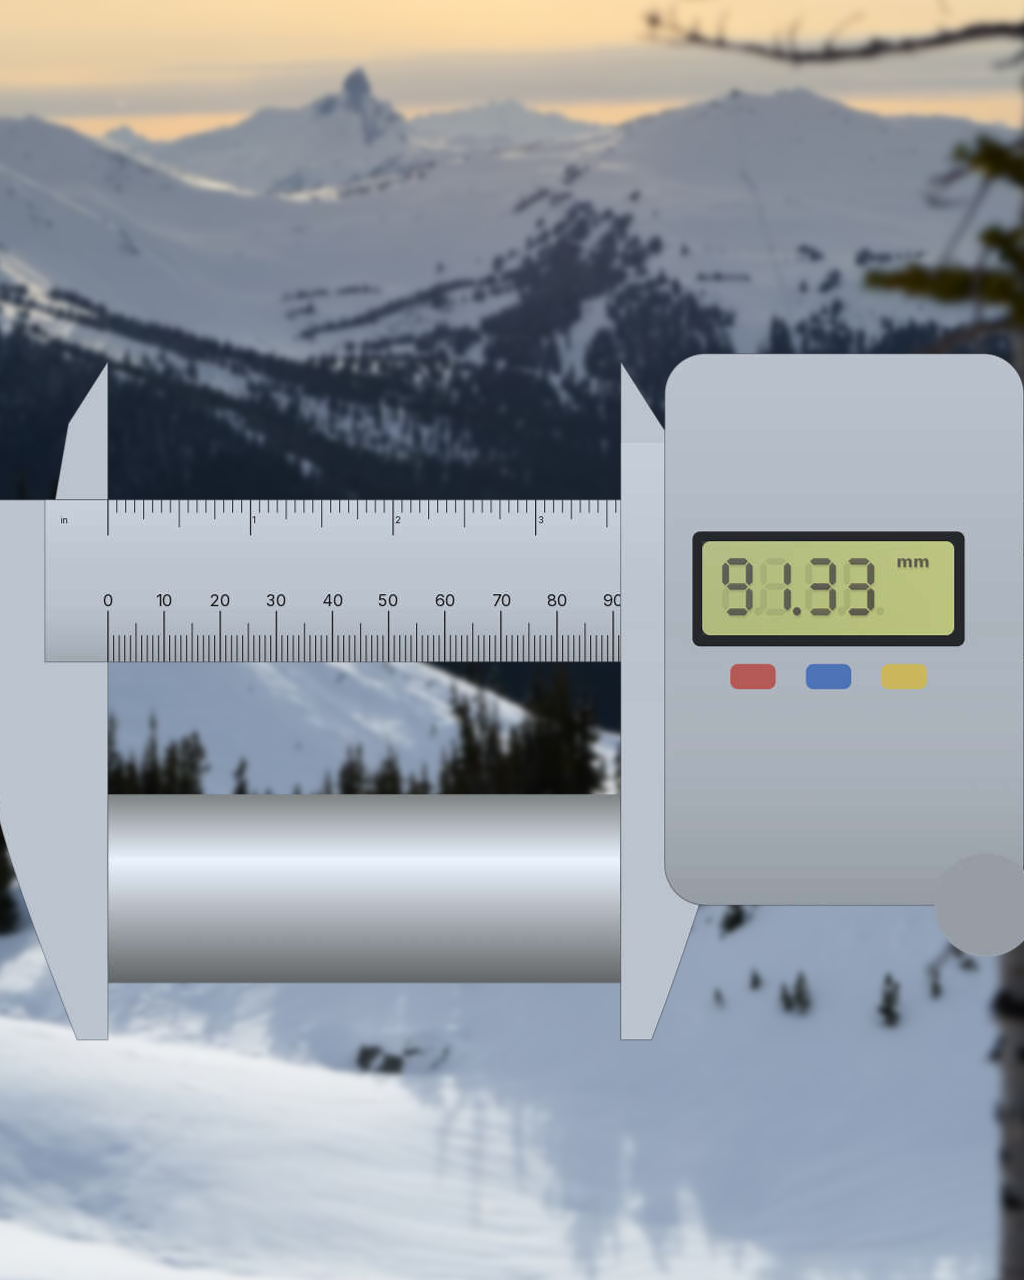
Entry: 91.33mm
